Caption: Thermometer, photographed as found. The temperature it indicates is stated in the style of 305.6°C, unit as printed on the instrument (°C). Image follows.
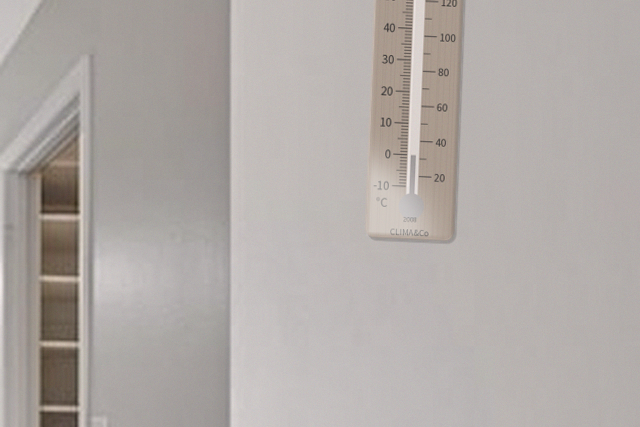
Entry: 0°C
